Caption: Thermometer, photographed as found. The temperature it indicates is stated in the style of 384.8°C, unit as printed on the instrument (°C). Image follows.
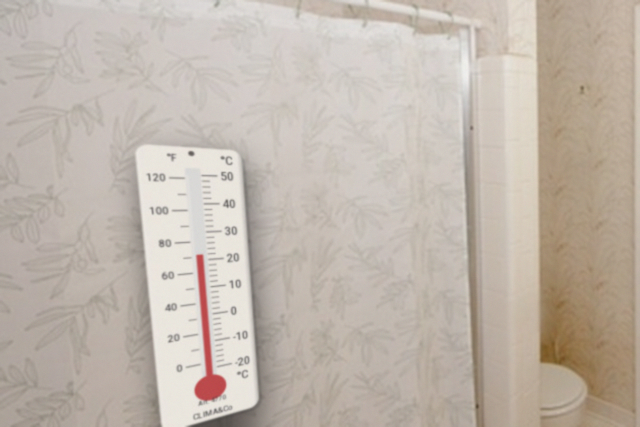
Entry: 22°C
